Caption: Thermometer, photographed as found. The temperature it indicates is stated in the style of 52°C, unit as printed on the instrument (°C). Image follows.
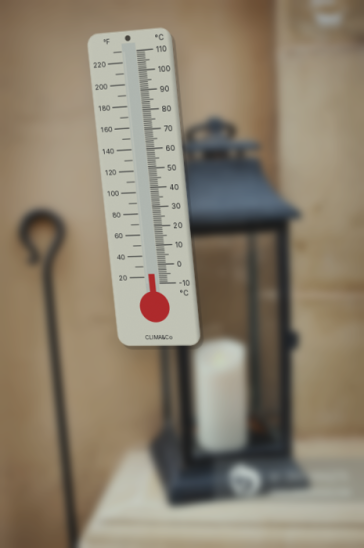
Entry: -5°C
